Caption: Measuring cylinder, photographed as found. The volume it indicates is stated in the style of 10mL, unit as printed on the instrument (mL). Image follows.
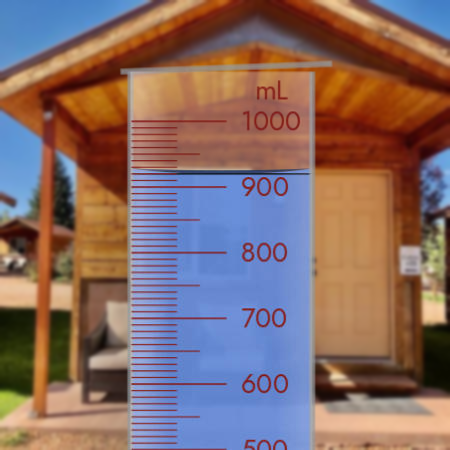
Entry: 920mL
